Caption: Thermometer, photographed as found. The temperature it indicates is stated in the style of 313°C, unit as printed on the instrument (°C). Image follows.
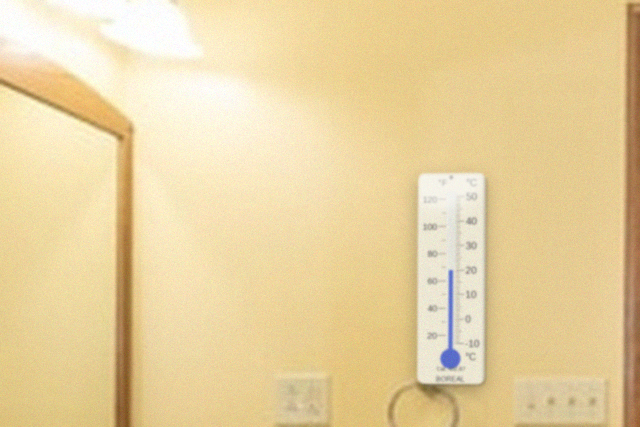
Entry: 20°C
